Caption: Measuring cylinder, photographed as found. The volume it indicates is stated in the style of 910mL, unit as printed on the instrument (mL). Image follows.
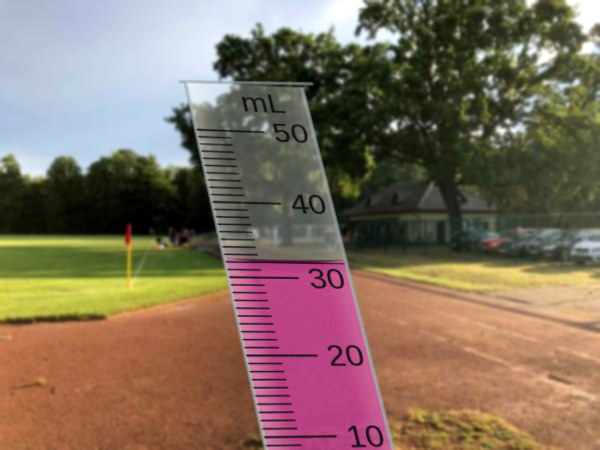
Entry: 32mL
